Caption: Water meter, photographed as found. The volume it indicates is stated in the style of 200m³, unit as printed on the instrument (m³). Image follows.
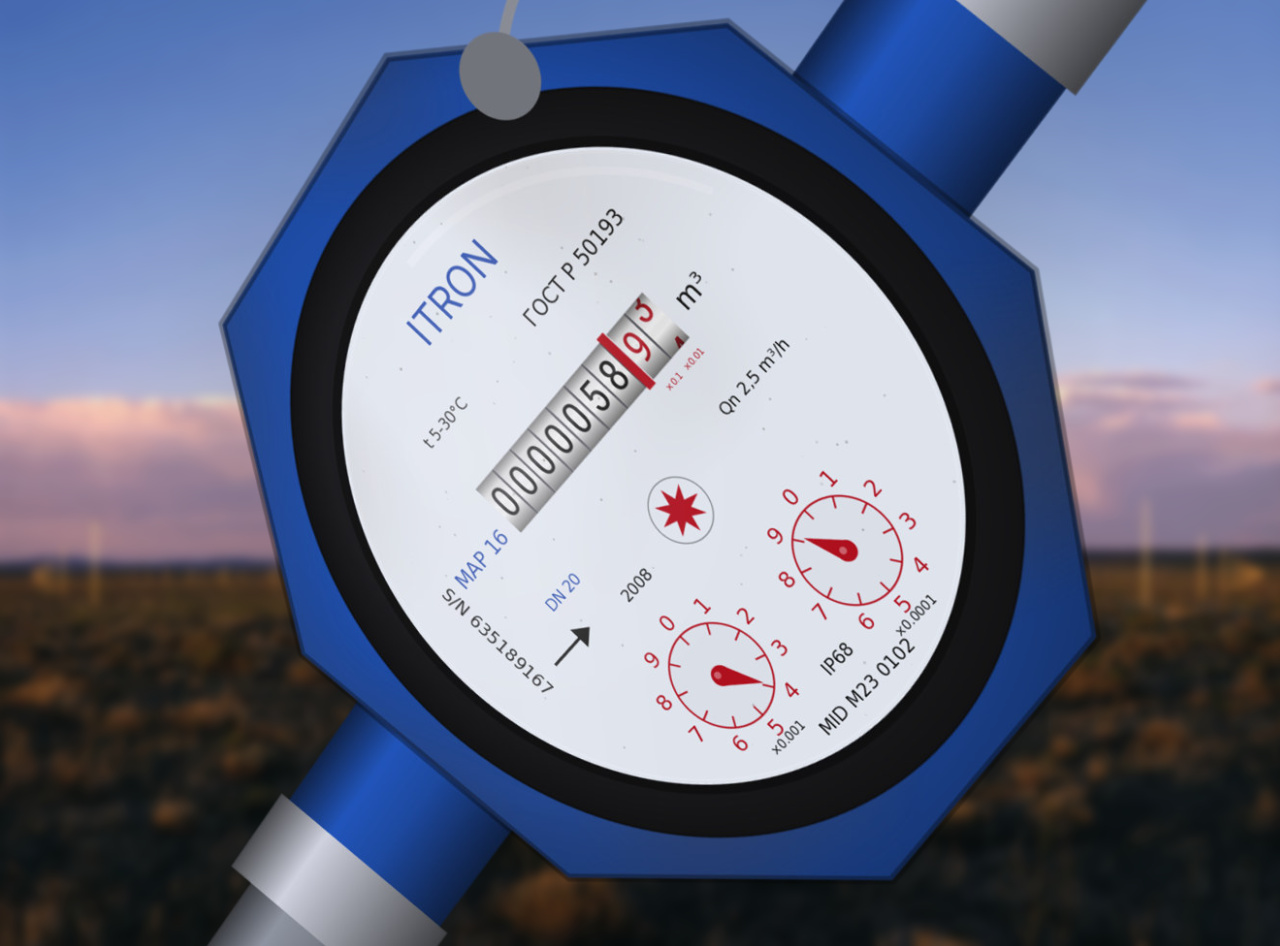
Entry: 58.9339m³
